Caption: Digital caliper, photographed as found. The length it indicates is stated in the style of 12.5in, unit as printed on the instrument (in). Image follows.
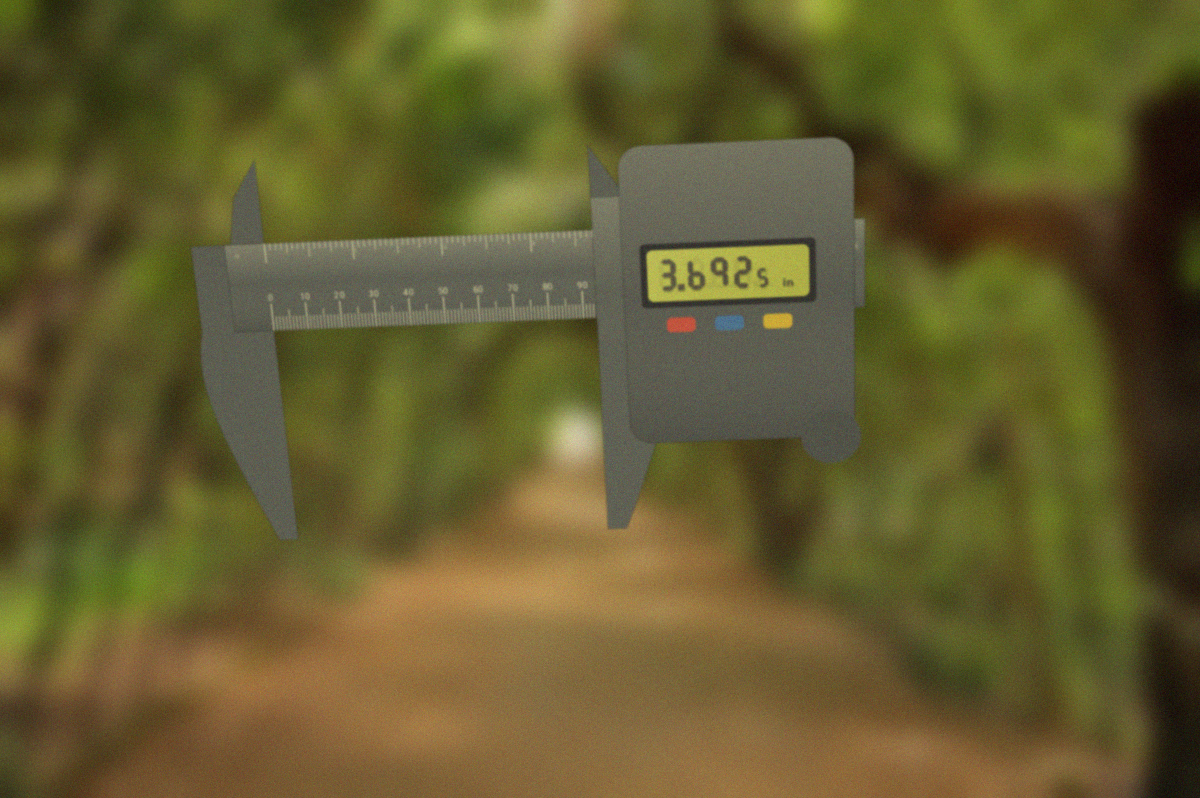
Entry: 3.6925in
